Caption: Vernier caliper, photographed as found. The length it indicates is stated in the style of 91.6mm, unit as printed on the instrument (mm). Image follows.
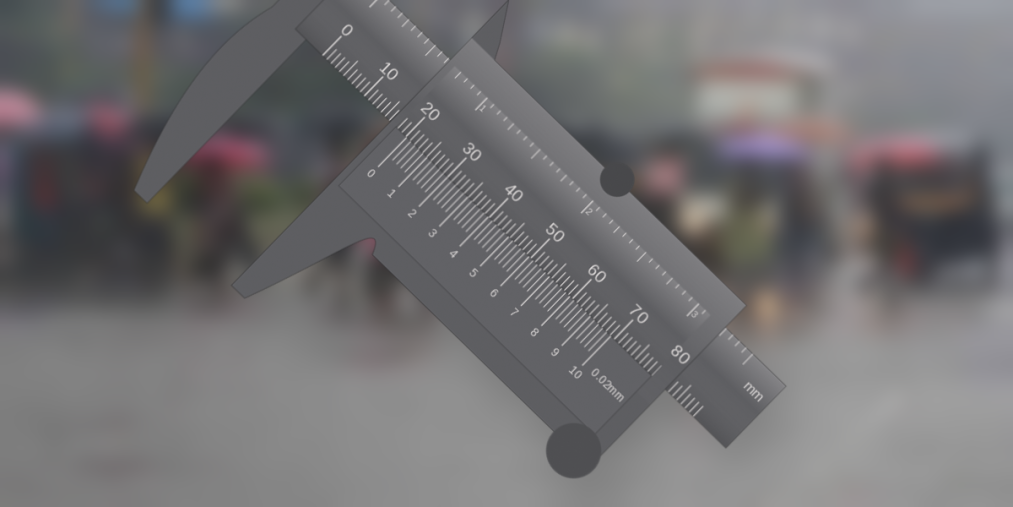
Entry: 20.2mm
